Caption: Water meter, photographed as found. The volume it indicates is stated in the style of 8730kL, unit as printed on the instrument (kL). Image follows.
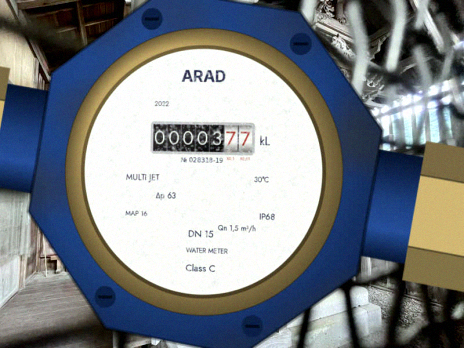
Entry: 3.77kL
